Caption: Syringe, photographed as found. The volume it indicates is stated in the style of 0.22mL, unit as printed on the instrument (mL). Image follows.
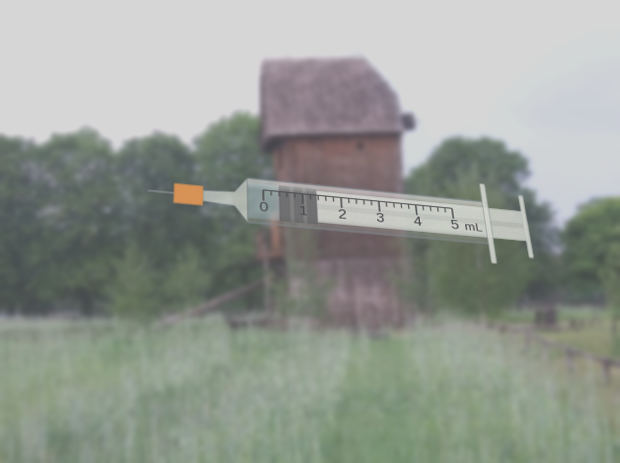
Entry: 0.4mL
